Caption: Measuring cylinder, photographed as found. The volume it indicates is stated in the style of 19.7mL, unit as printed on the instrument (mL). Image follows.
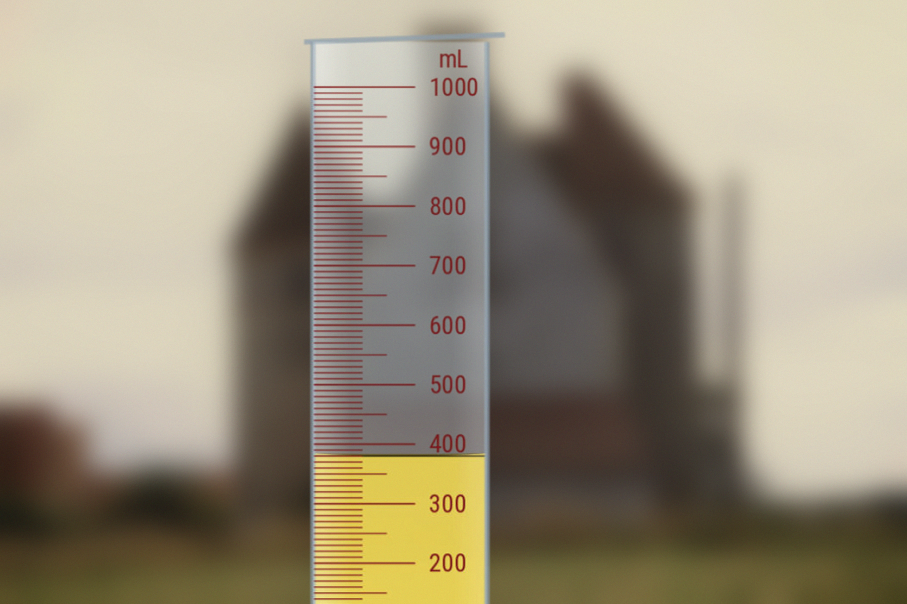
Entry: 380mL
